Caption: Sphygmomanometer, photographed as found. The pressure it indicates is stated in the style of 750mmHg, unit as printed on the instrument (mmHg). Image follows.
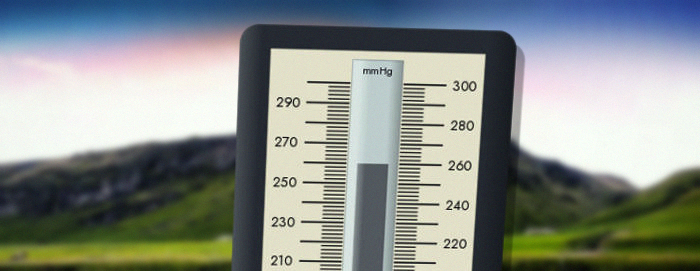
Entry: 260mmHg
